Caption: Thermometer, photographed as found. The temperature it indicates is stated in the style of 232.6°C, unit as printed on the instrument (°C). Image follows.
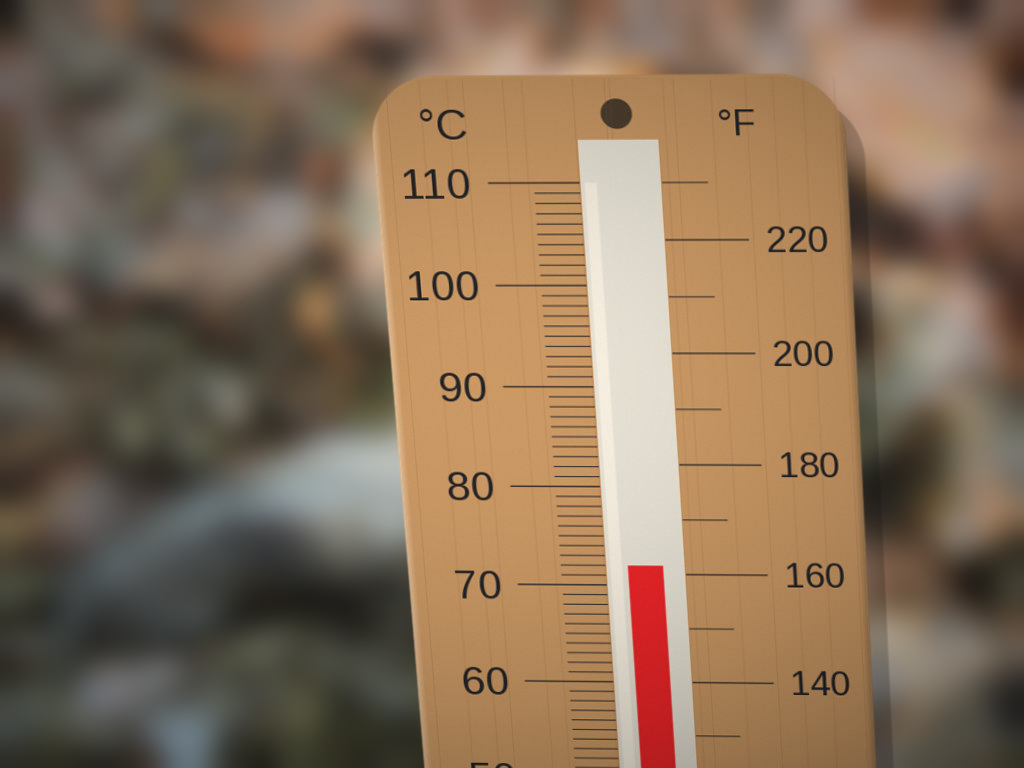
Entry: 72°C
